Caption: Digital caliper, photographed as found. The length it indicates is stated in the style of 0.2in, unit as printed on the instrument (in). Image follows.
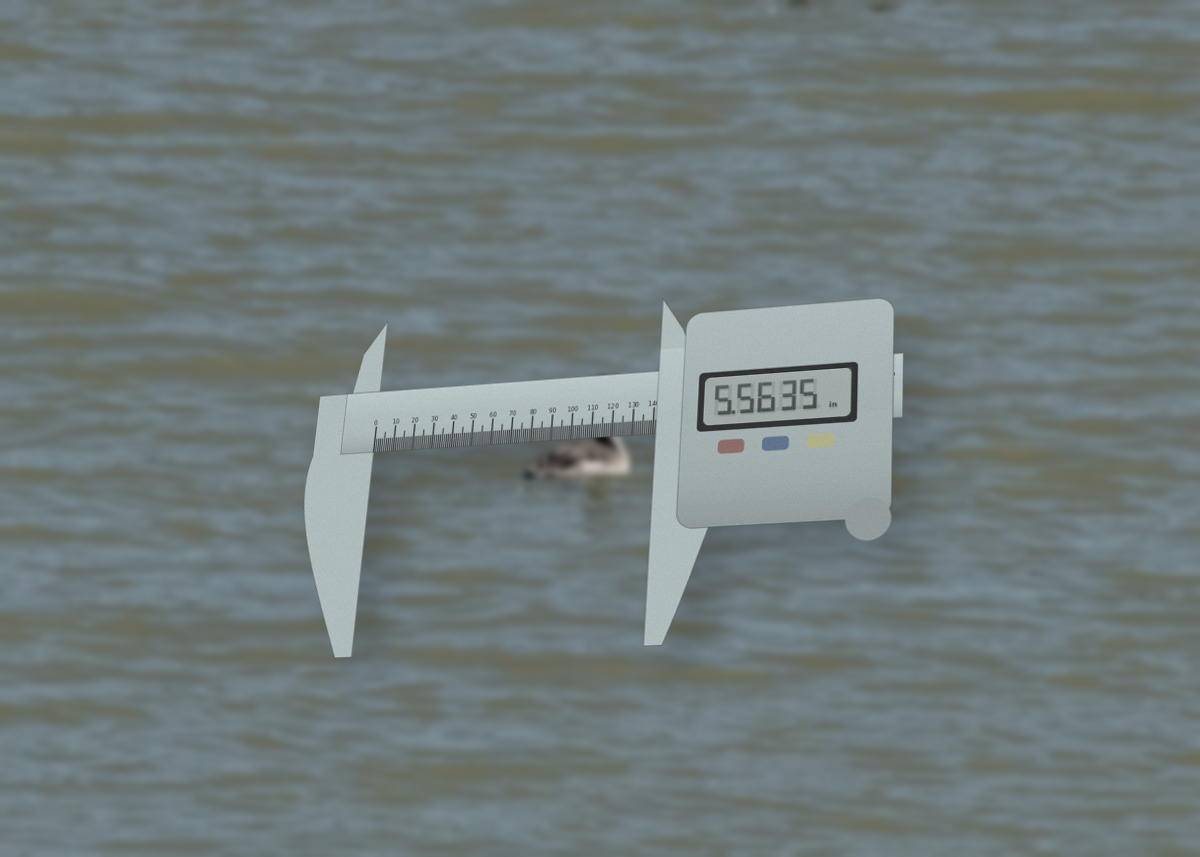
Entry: 5.5635in
